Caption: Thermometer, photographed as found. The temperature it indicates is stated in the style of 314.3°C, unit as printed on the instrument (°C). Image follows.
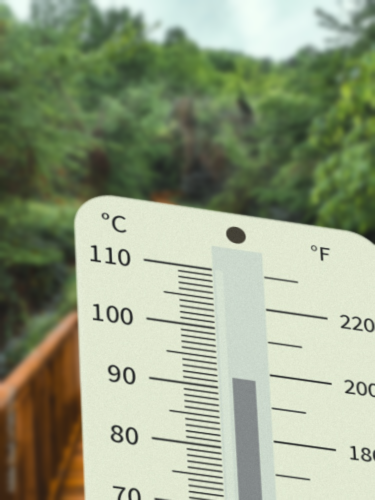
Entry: 92°C
